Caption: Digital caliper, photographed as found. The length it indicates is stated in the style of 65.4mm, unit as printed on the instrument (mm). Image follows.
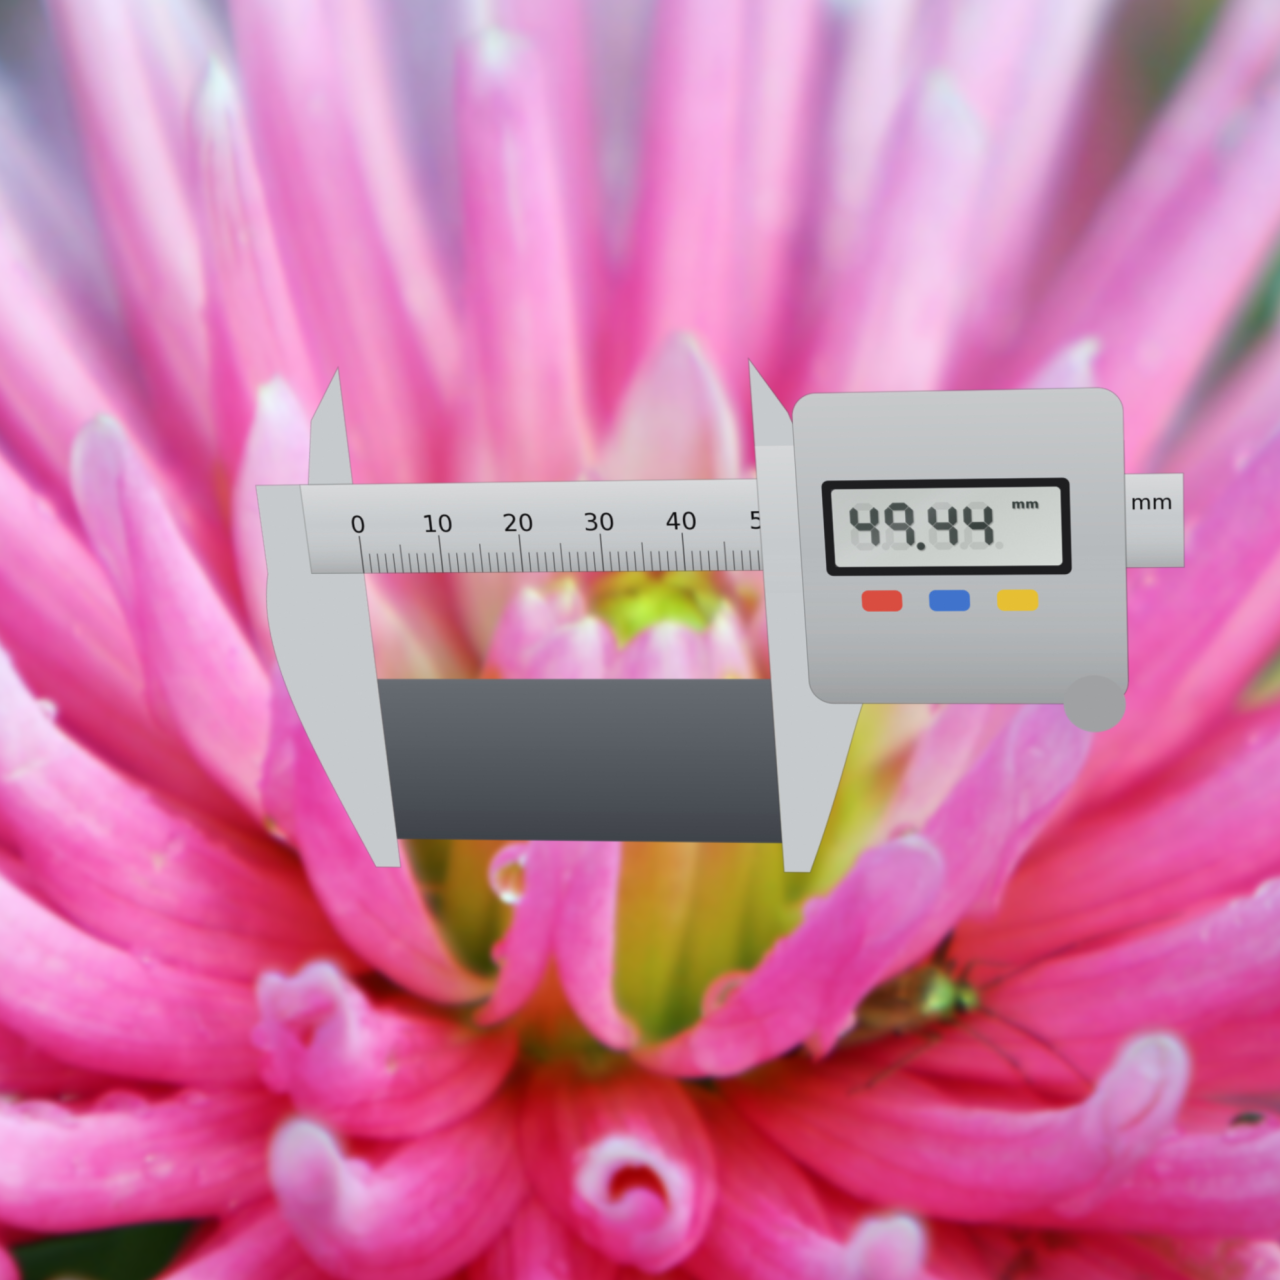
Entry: 49.44mm
